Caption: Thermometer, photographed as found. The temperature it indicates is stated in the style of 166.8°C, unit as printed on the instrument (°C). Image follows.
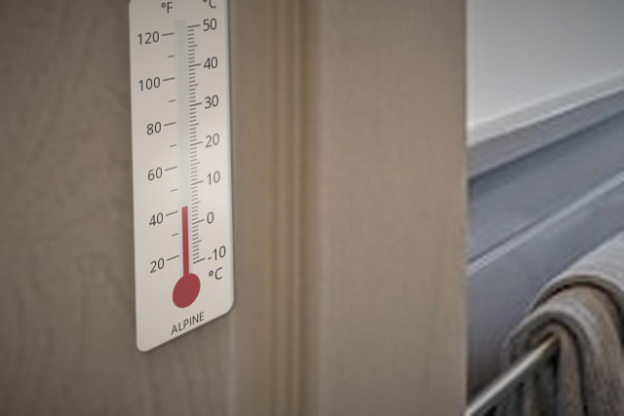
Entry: 5°C
